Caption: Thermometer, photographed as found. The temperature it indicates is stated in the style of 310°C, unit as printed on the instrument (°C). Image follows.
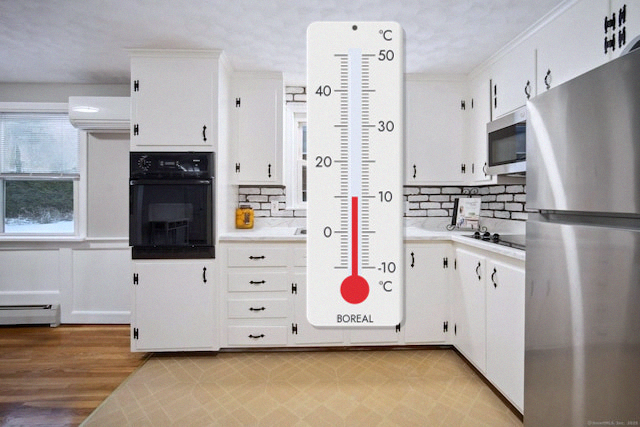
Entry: 10°C
